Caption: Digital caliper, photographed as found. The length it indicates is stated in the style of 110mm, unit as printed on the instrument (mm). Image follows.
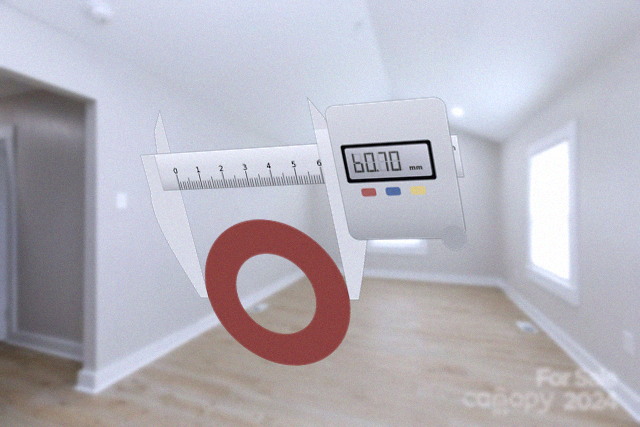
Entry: 60.70mm
